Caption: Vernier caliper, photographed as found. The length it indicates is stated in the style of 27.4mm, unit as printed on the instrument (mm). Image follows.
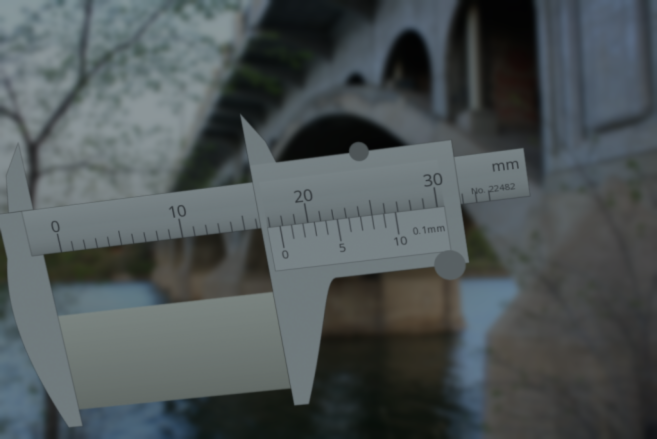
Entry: 17.8mm
